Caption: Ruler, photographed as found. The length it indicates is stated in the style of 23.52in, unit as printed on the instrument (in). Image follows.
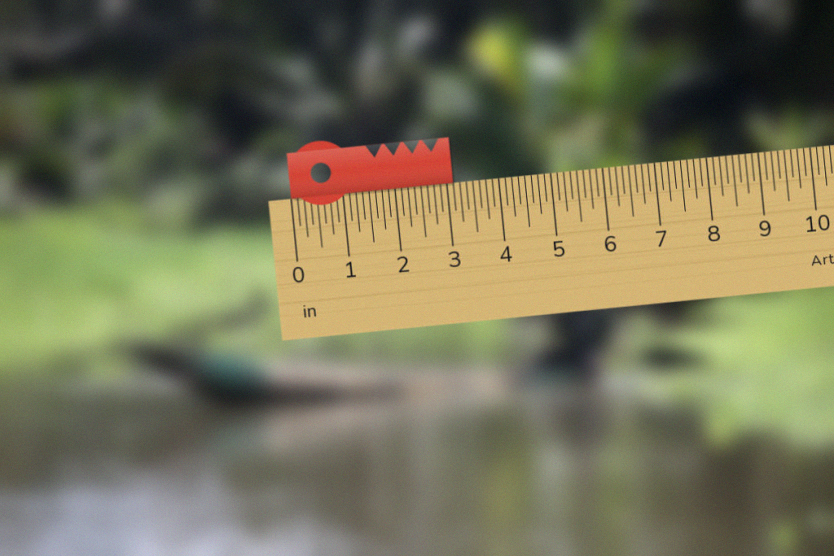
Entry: 3.125in
